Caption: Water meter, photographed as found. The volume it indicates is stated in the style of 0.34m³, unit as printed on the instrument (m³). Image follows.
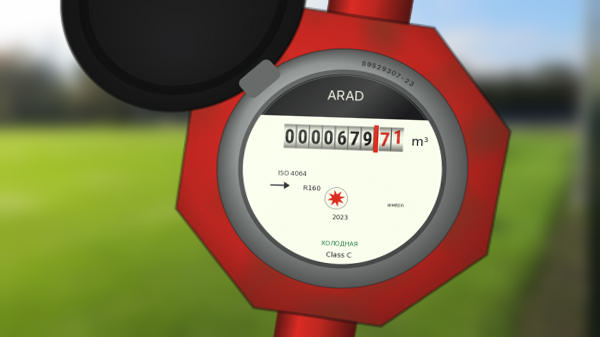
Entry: 679.71m³
